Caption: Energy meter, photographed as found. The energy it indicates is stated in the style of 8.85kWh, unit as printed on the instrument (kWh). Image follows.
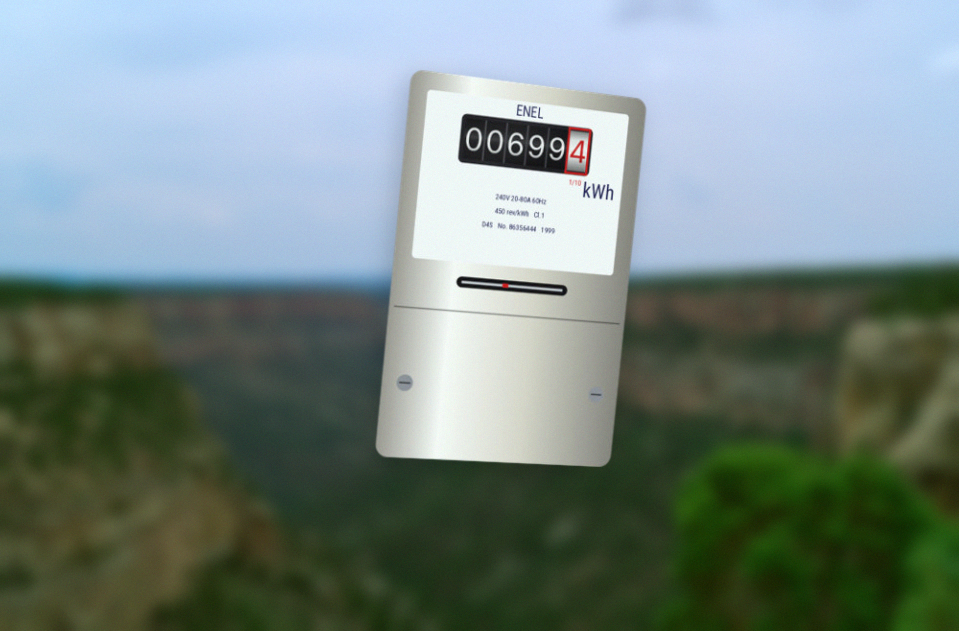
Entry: 699.4kWh
